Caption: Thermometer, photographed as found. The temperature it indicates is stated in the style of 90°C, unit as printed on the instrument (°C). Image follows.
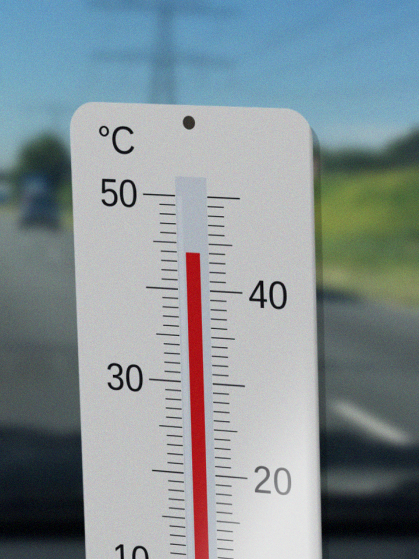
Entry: 44°C
